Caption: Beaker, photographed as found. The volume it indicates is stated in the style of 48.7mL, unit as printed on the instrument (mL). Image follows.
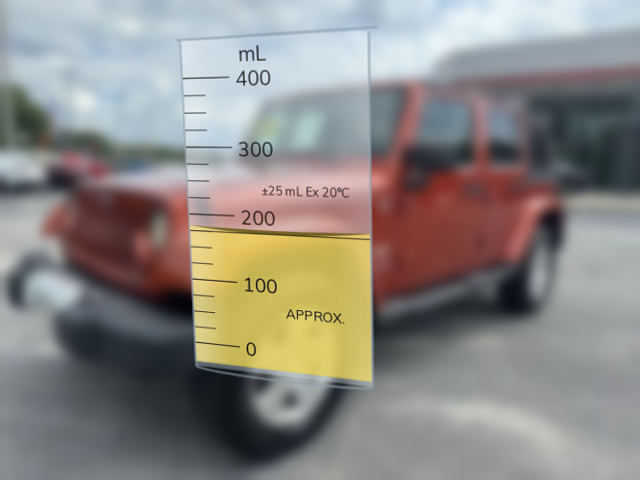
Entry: 175mL
